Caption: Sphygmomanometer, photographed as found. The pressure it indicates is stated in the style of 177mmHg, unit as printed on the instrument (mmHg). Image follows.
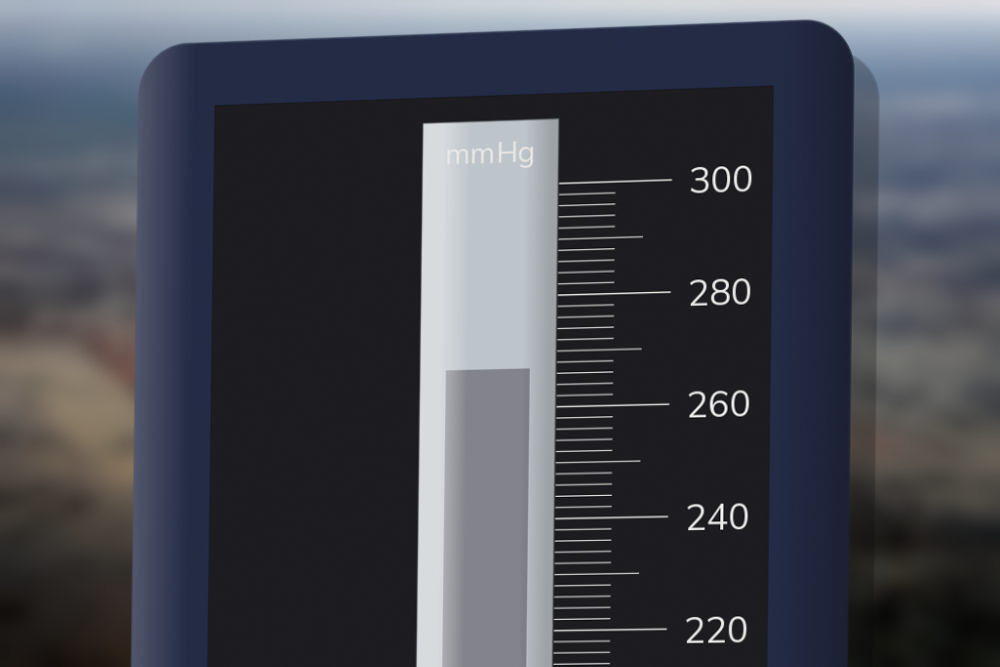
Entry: 267mmHg
